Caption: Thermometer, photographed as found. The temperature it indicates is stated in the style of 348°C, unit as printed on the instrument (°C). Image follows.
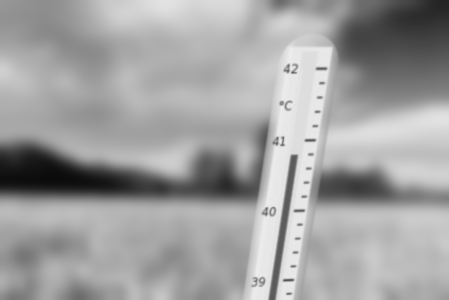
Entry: 40.8°C
